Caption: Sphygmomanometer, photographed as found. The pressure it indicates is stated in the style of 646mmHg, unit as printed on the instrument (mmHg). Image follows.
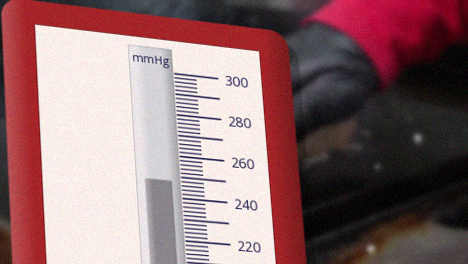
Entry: 248mmHg
